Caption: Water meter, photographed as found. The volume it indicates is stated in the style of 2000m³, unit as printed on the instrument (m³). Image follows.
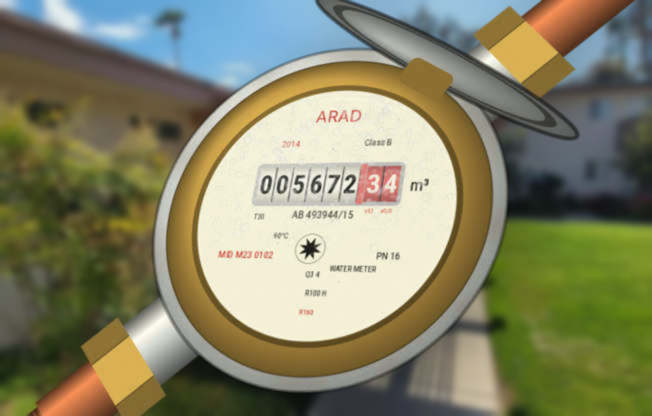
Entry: 5672.34m³
